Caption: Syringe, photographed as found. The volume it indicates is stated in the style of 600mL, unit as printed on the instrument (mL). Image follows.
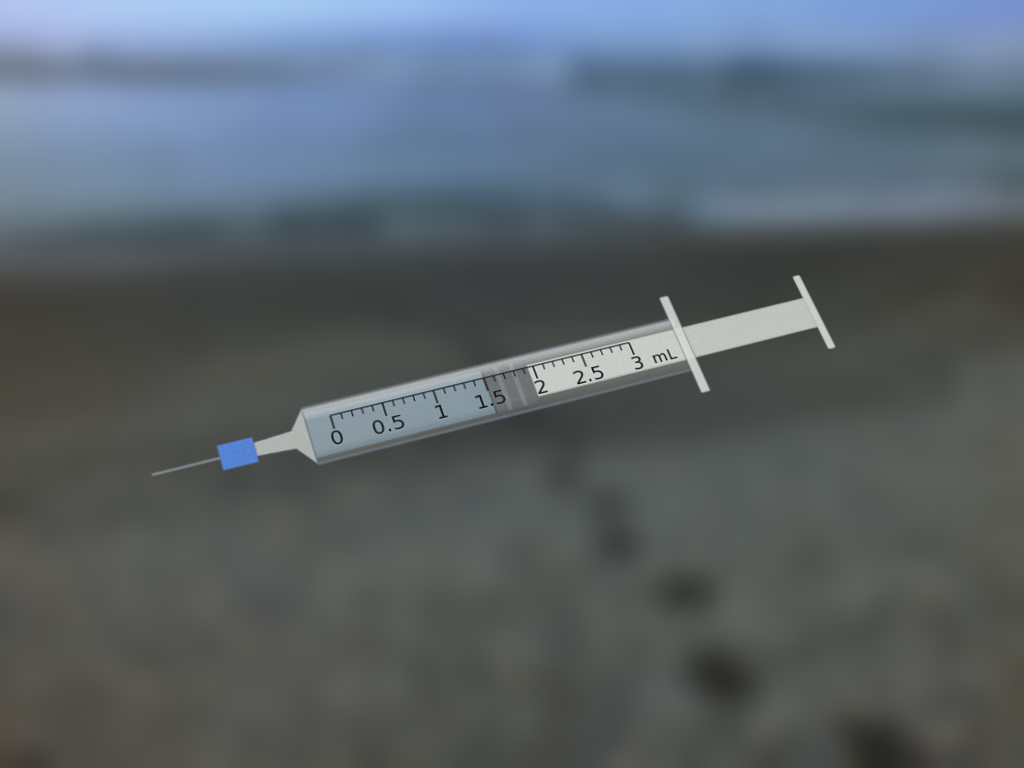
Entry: 1.5mL
